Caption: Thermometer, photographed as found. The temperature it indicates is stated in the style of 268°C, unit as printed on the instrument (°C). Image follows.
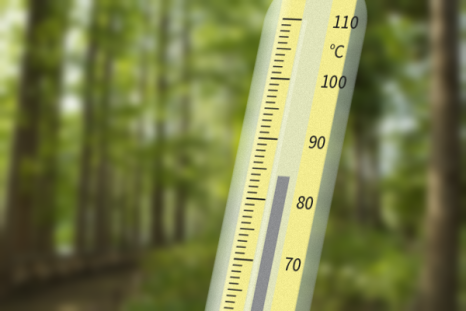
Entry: 84°C
